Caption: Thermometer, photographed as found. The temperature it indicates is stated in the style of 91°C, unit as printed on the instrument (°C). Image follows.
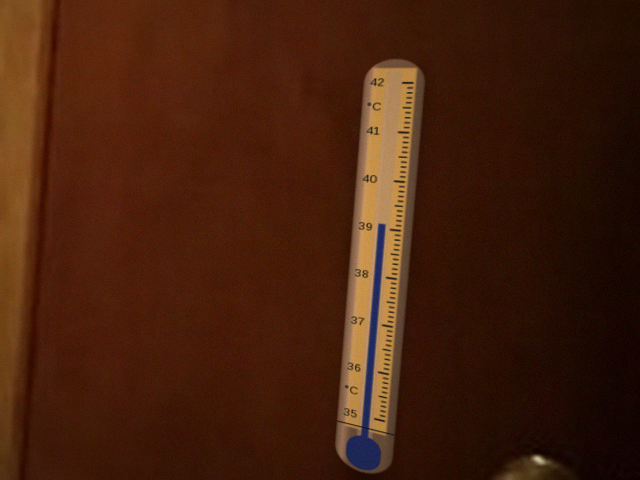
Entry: 39.1°C
